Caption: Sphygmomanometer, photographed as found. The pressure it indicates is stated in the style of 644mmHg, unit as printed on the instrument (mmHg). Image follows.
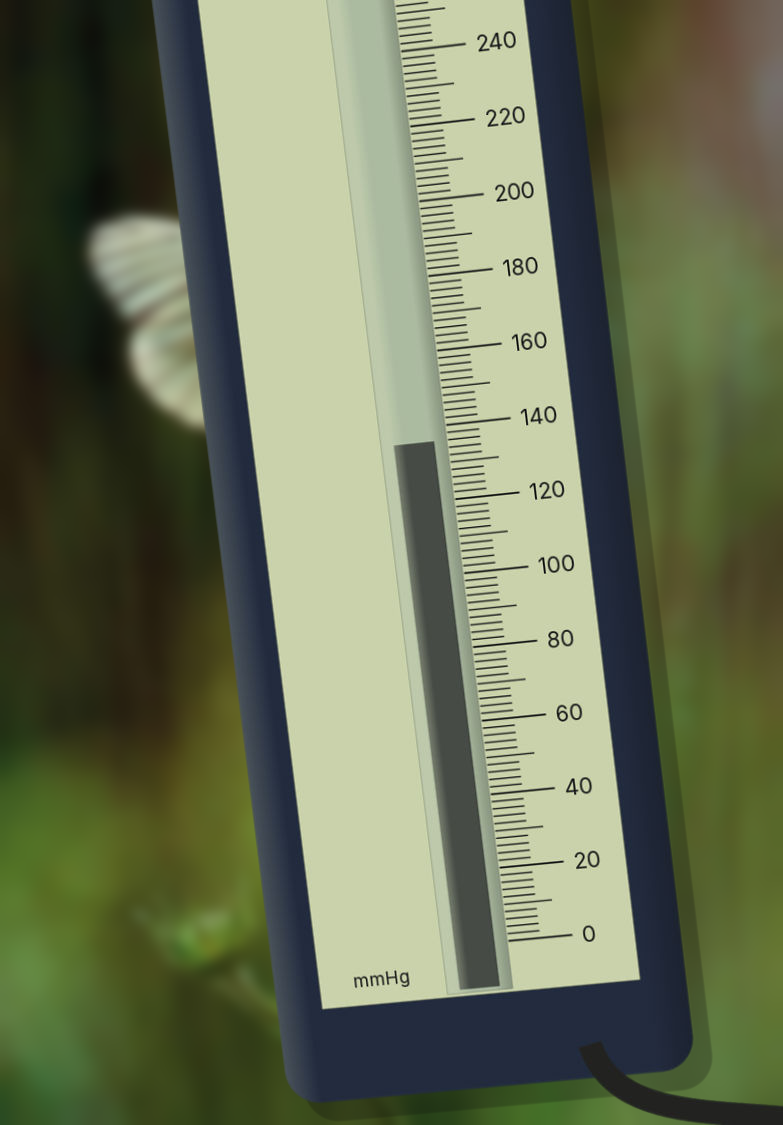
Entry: 136mmHg
